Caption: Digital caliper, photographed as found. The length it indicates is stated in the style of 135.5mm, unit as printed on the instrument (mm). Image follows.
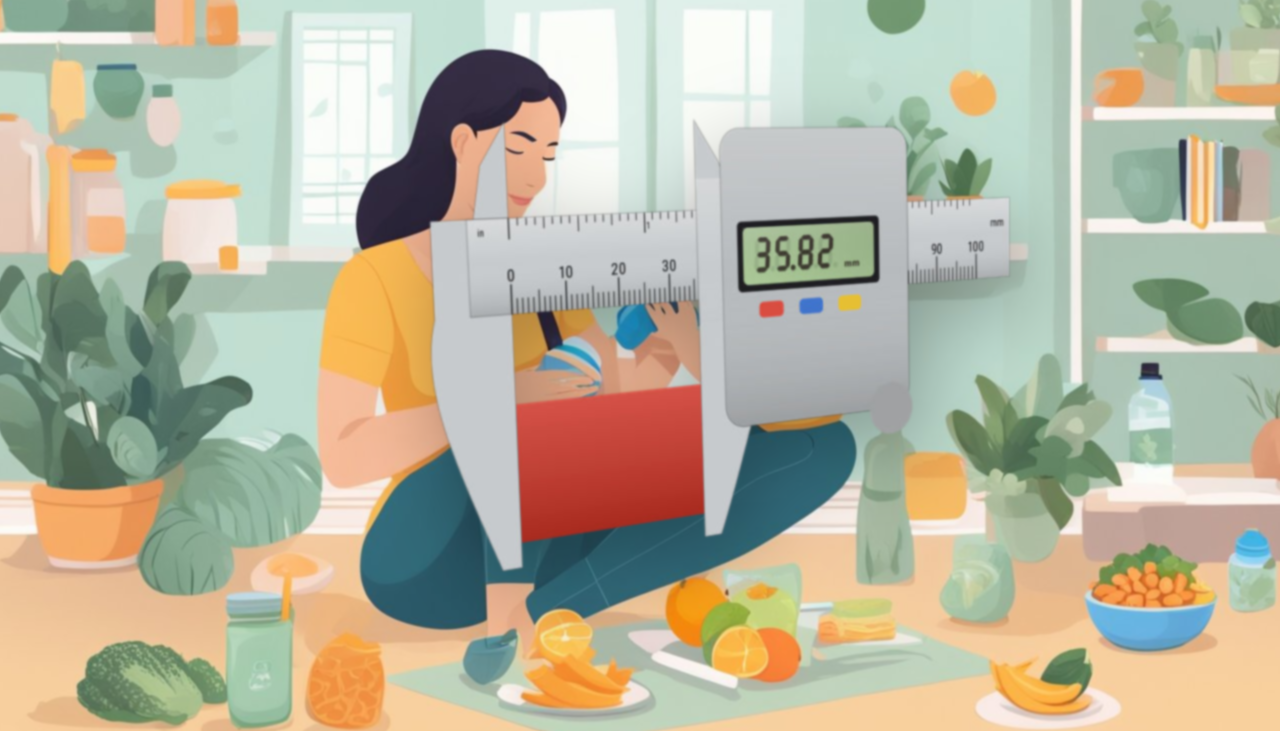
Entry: 35.82mm
